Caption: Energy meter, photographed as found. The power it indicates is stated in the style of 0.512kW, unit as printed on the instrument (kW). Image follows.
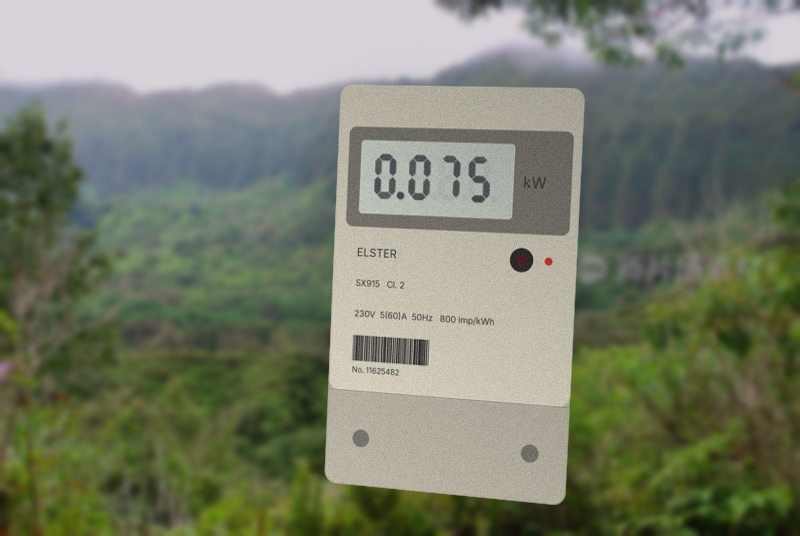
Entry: 0.075kW
